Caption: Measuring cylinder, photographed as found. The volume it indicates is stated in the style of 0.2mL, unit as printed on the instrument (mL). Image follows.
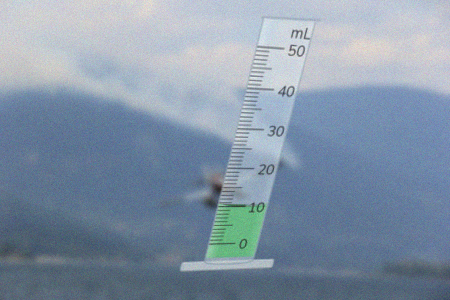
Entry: 10mL
